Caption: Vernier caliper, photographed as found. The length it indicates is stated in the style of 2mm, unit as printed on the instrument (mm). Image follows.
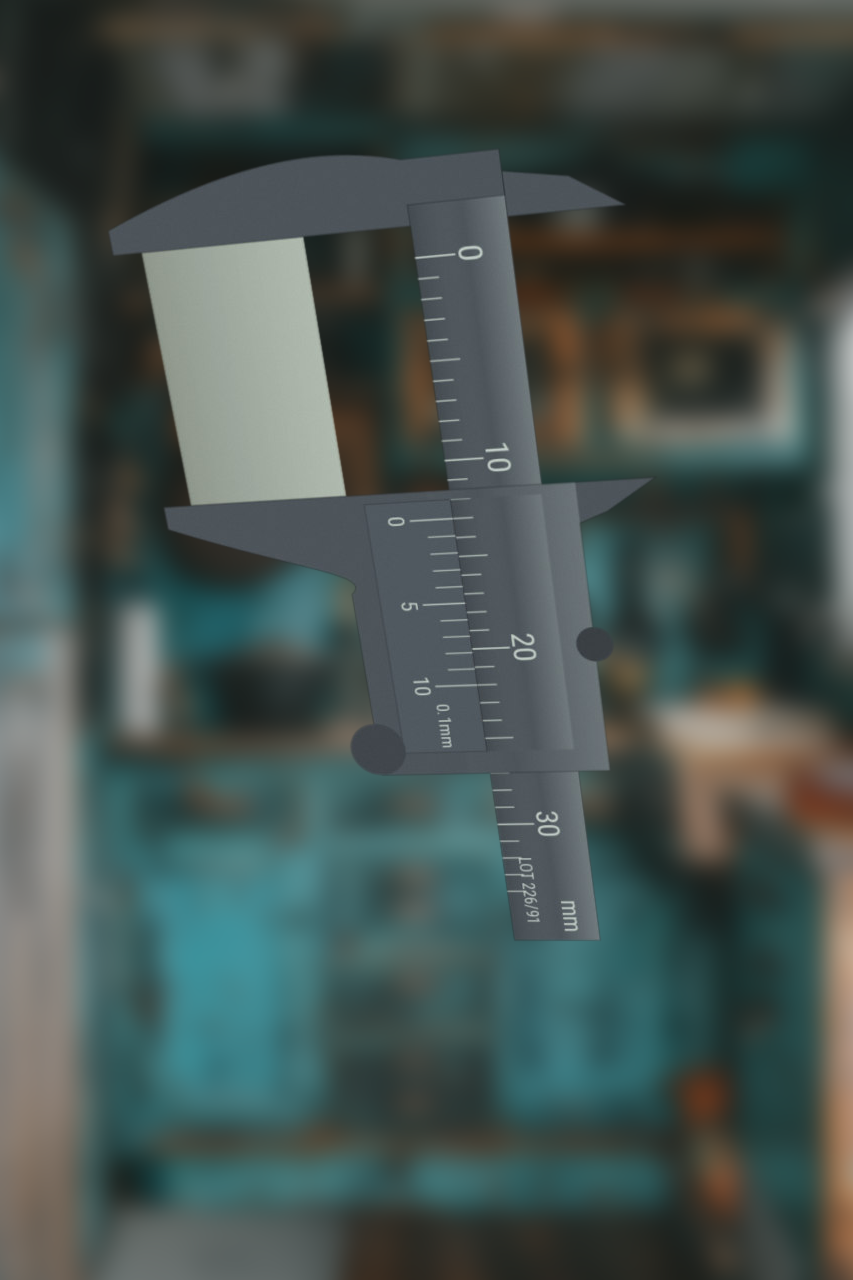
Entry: 13.0mm
